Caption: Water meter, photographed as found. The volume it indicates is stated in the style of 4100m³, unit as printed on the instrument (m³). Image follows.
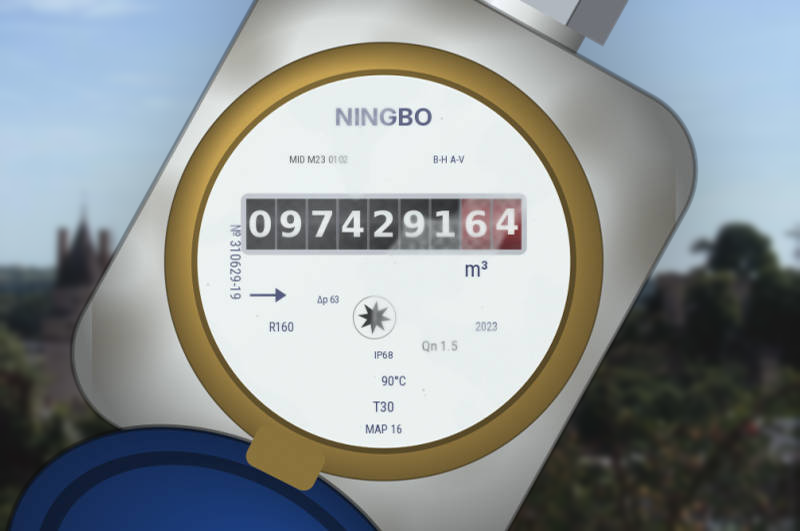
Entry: 974291.64m³
